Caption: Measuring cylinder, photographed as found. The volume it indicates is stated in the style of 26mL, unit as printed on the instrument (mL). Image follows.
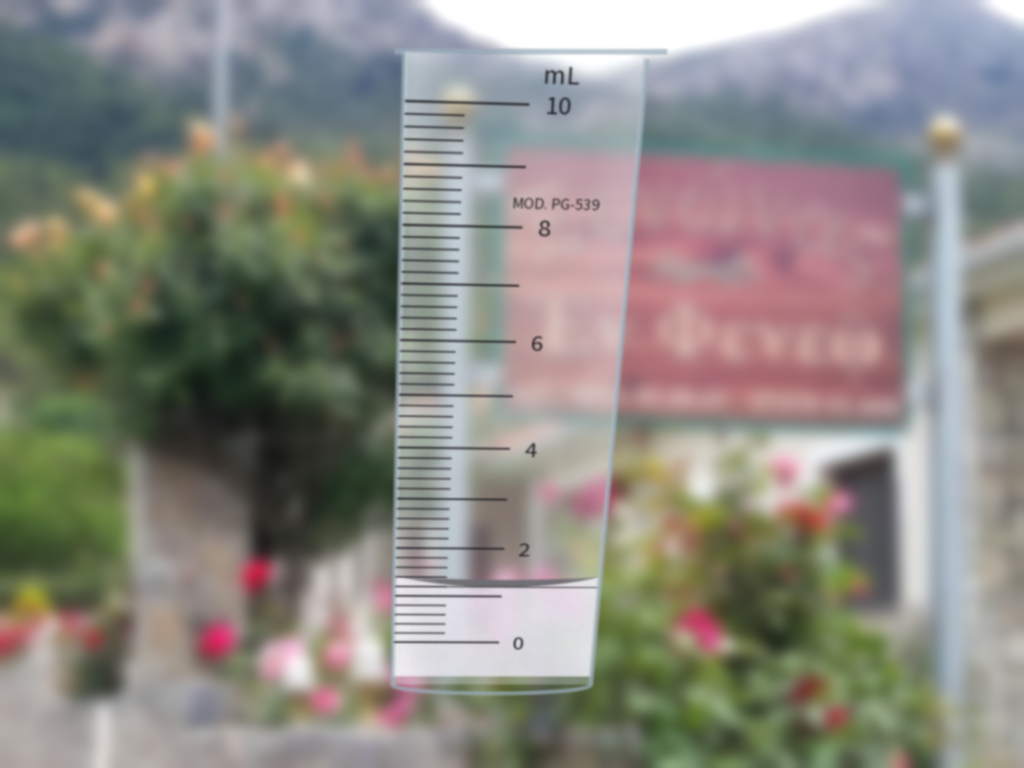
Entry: 1.2mL
